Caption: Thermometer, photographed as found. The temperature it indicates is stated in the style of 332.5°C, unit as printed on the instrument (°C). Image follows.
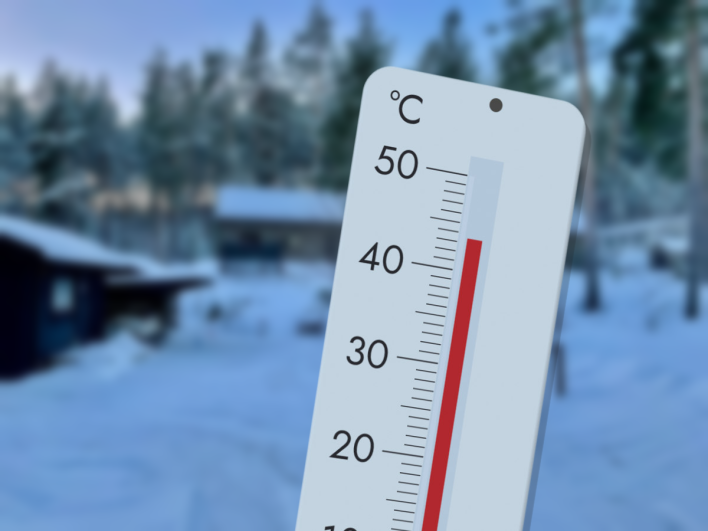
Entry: 43.5°C
